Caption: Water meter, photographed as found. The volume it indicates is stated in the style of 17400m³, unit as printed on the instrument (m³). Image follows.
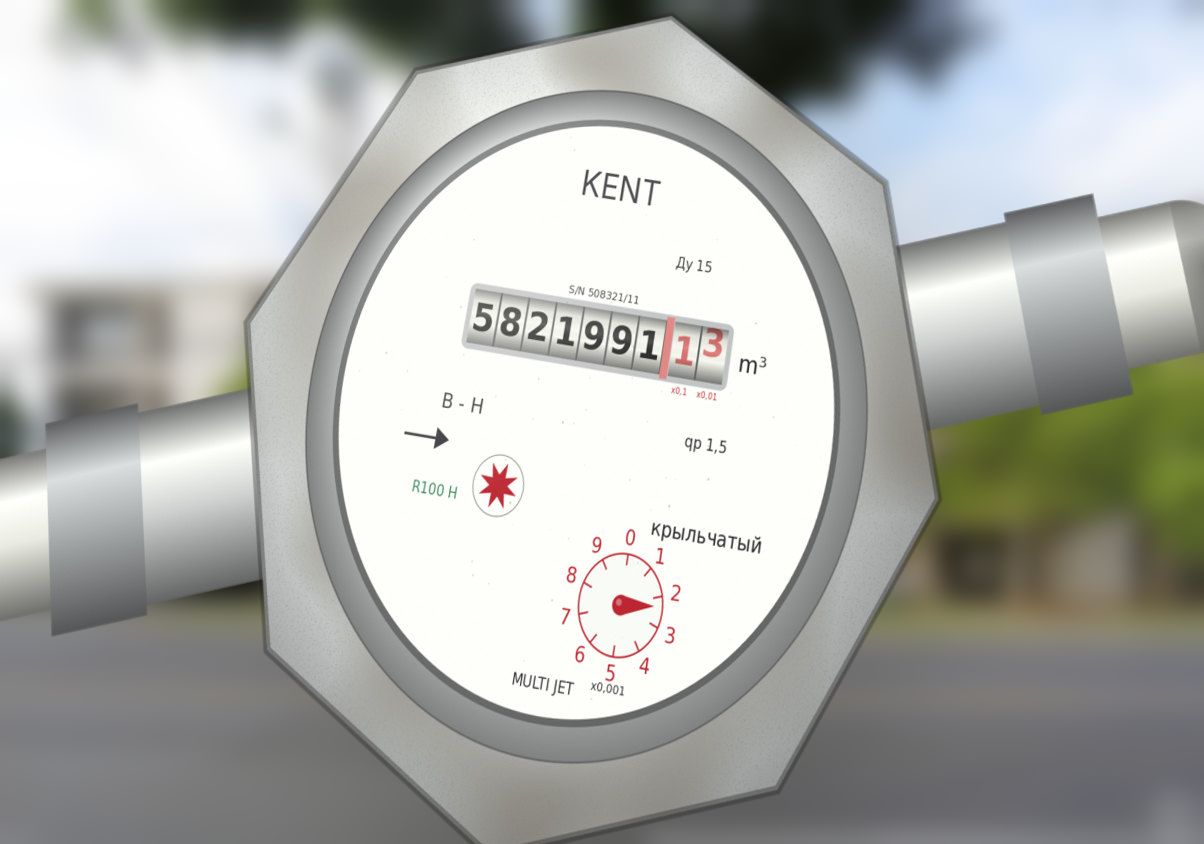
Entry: 5821991.132m³
